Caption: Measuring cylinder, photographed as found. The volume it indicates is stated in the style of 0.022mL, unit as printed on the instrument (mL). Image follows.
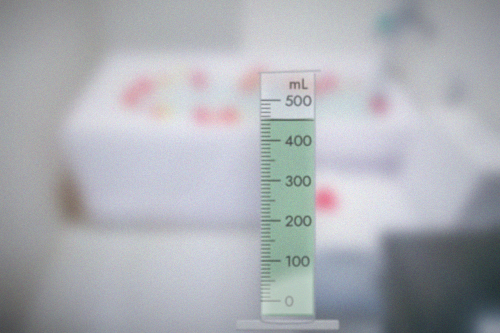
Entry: 450mL
